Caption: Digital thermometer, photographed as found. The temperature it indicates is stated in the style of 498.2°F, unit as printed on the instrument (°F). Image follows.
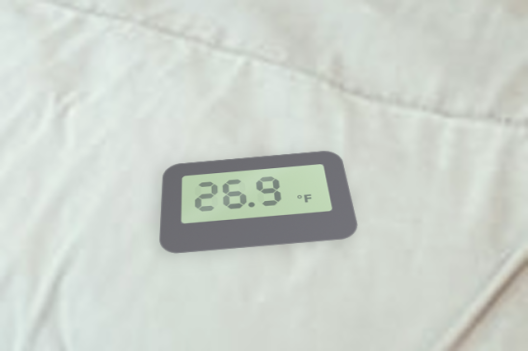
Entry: 26.9°F
